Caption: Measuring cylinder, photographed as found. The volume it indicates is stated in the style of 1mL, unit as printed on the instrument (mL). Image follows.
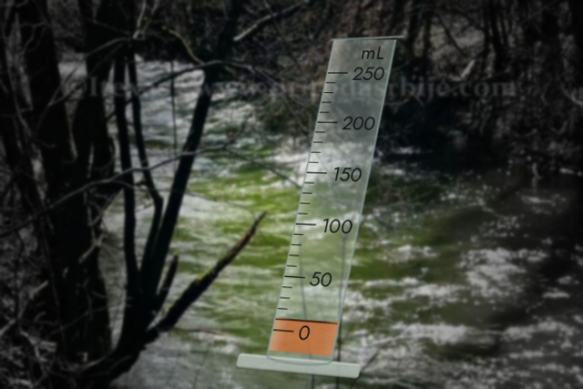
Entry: 10mL
